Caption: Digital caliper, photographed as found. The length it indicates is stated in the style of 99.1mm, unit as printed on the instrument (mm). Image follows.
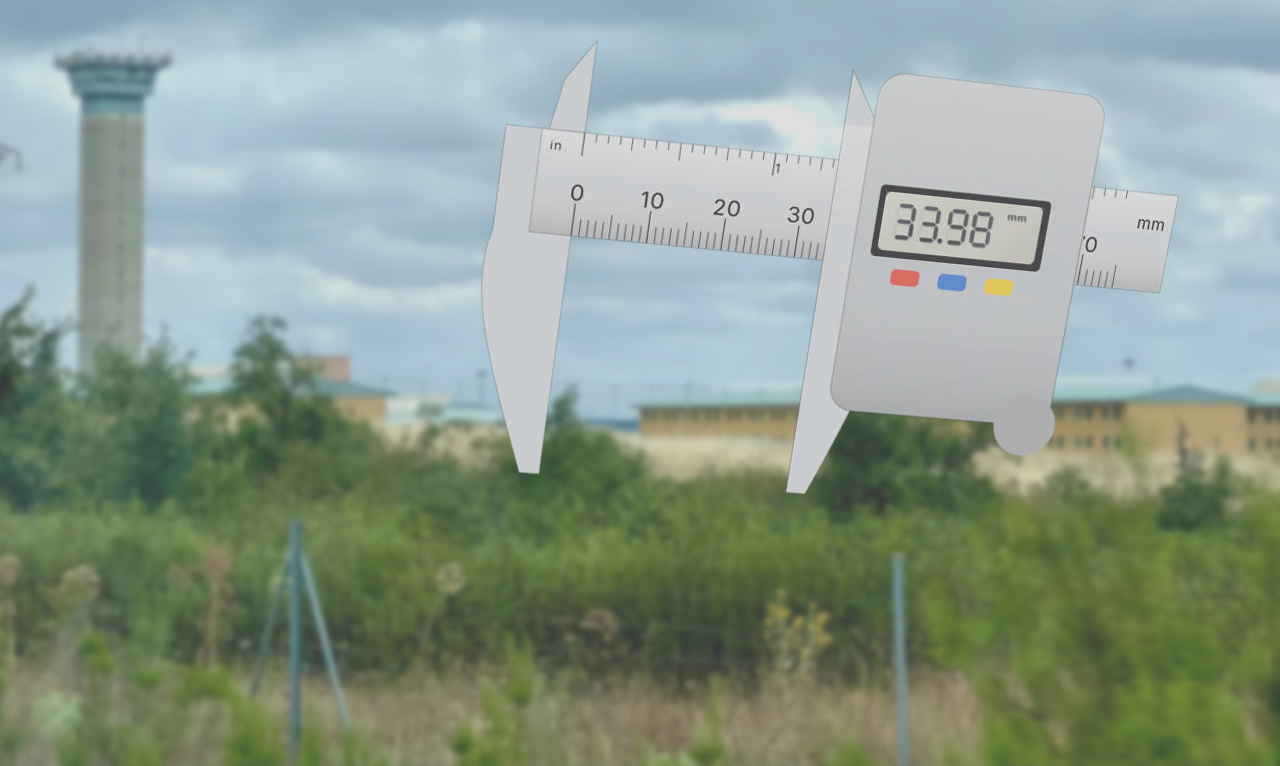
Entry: 33.98mm
